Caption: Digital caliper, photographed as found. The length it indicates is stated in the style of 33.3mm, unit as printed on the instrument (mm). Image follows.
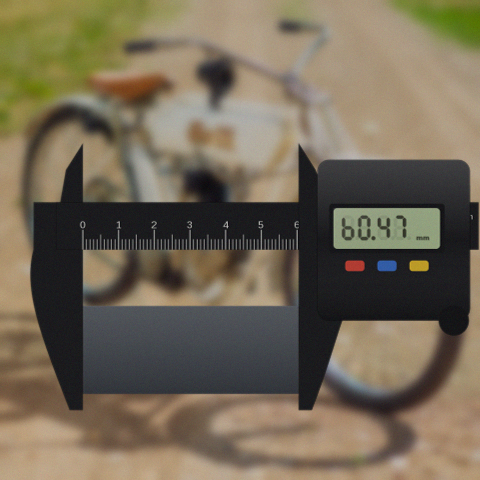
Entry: 60.47mm
